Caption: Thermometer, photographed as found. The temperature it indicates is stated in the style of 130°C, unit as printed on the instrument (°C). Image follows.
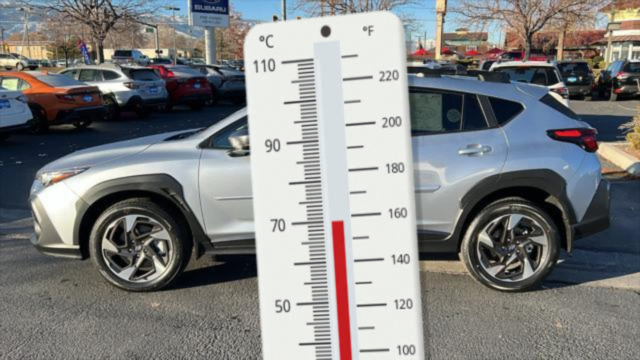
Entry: 70°C
